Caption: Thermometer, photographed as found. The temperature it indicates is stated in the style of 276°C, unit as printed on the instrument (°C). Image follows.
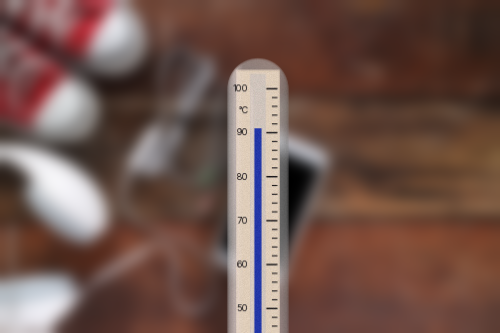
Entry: 91°C
